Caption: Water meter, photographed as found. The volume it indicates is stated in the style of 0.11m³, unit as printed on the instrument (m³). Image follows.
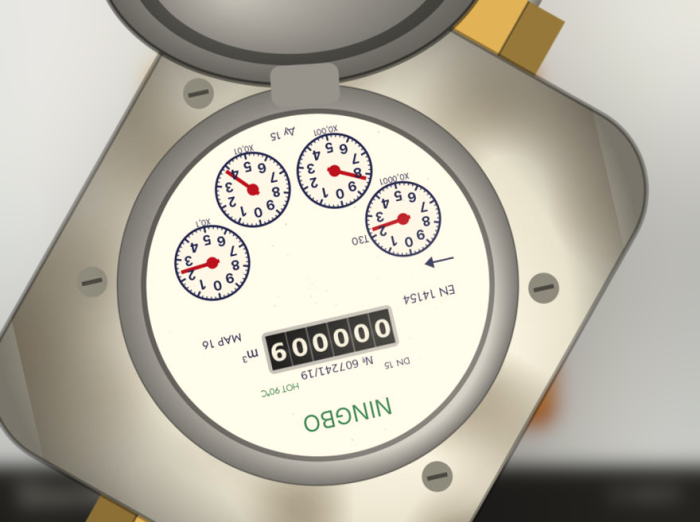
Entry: 9.2382m³
